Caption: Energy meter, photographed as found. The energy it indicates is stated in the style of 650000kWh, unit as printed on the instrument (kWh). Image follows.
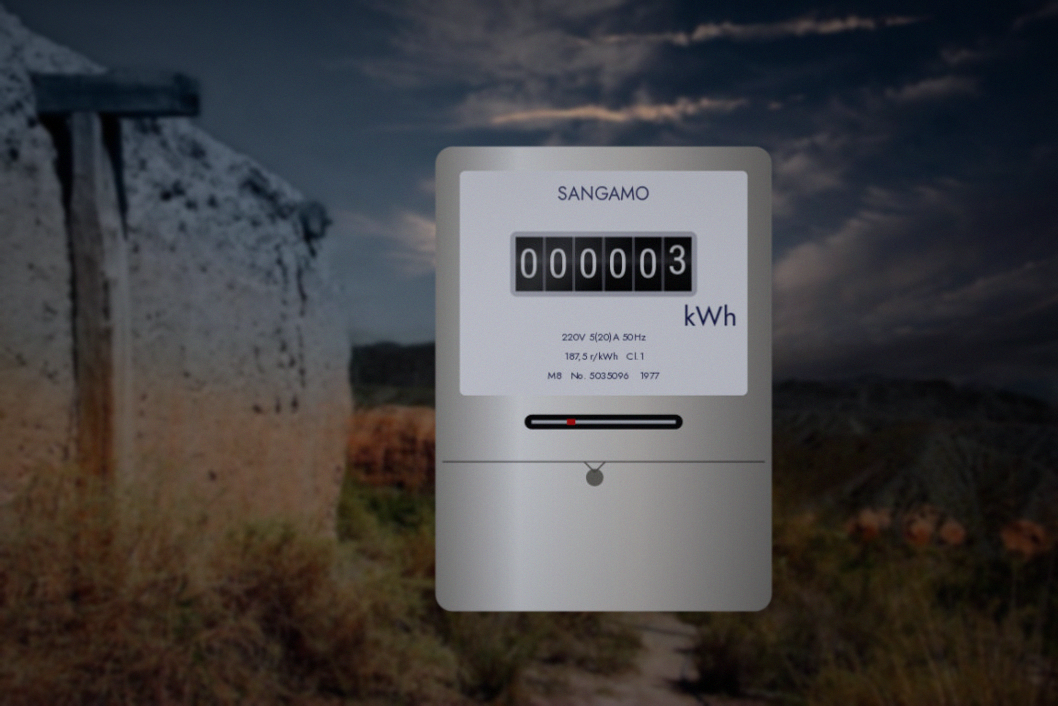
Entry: 3kWh
